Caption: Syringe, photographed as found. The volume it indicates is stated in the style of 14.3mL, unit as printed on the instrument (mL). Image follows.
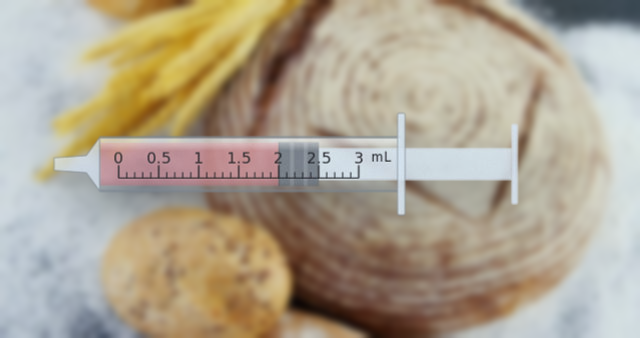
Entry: 2mL
